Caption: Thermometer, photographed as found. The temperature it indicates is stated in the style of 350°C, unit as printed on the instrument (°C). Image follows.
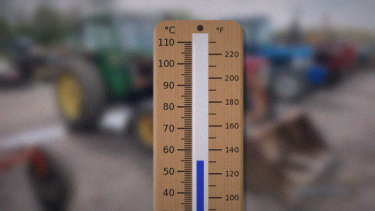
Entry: 55°C
